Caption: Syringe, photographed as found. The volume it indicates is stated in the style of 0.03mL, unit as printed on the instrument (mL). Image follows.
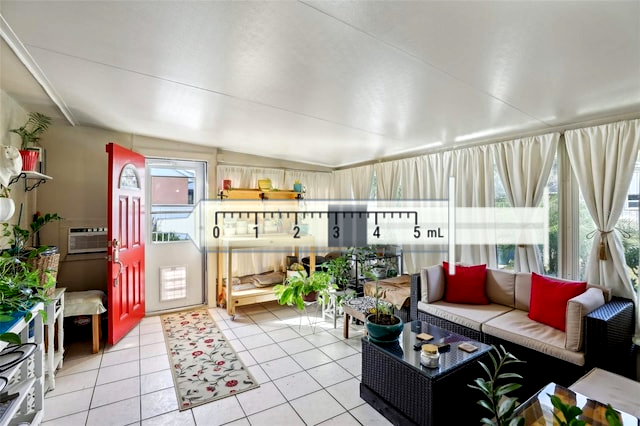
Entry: 2.8mL
